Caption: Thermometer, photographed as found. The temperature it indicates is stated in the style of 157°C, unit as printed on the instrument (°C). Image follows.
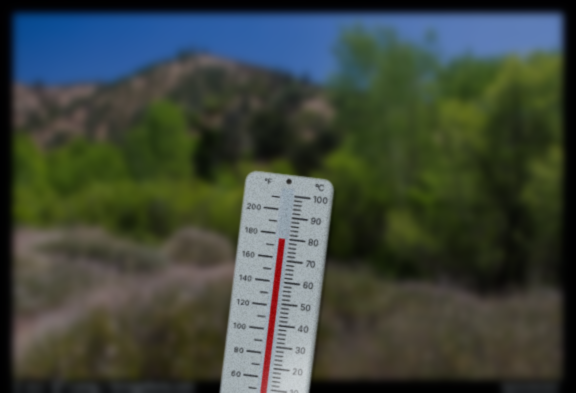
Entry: 80°C
